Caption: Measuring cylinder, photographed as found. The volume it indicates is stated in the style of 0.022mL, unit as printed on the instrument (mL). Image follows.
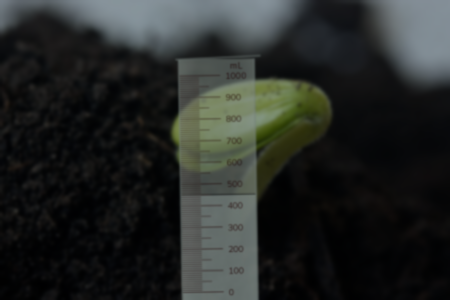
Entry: 450mL
